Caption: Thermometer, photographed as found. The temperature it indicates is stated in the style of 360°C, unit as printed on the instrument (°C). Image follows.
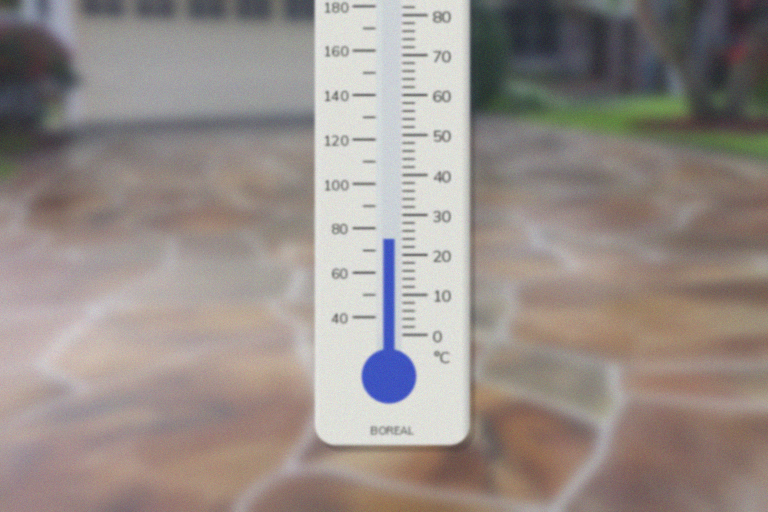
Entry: 24°C
